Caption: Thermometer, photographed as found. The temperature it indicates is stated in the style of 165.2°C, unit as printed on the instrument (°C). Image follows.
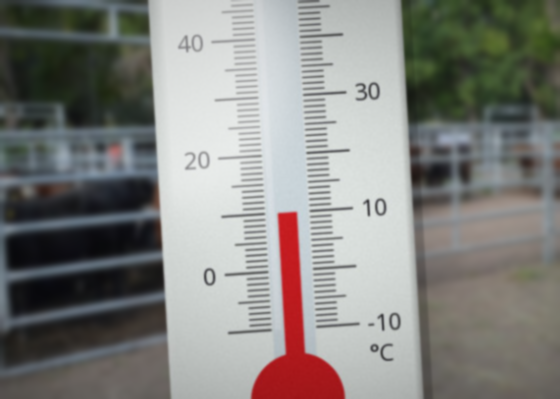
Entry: 10°C
